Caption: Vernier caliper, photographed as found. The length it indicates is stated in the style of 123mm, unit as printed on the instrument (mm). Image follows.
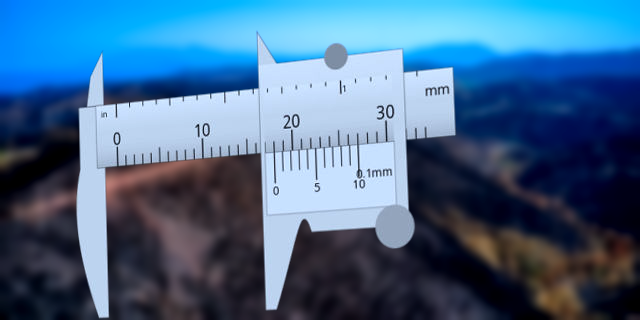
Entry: 18.0mm
